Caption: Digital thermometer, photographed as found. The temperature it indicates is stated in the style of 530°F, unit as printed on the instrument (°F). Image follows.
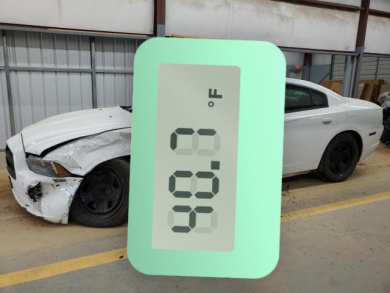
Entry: 40.7°F
